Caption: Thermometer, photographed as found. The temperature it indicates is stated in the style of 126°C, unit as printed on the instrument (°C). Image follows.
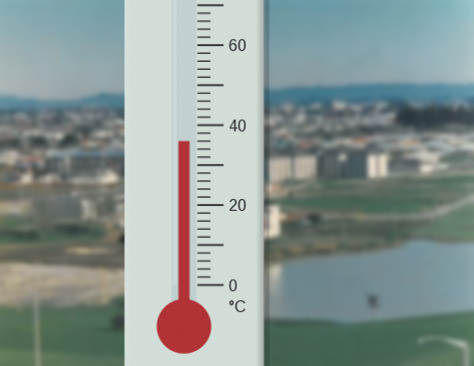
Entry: 36°C
